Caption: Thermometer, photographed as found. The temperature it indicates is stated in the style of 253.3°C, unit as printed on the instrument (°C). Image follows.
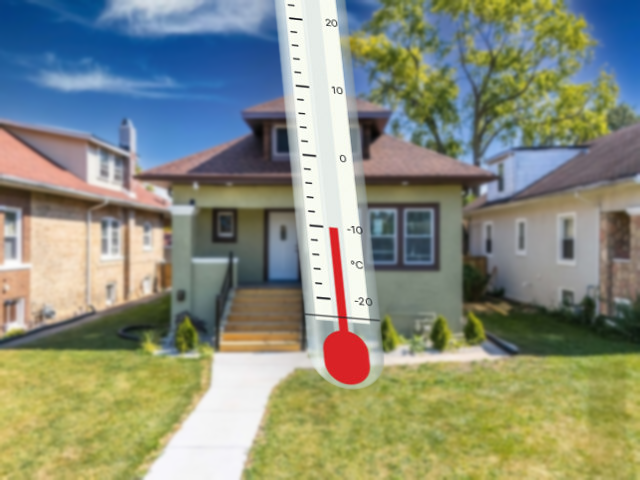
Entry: -10°C
